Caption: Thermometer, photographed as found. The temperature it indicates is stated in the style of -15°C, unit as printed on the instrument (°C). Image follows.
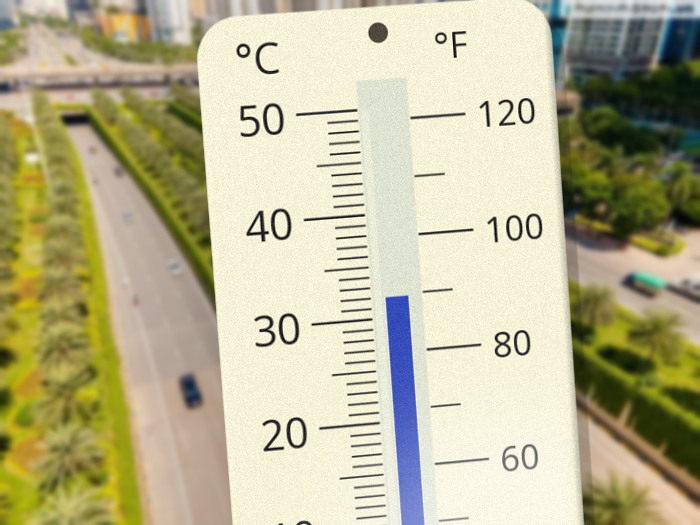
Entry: 32°C
